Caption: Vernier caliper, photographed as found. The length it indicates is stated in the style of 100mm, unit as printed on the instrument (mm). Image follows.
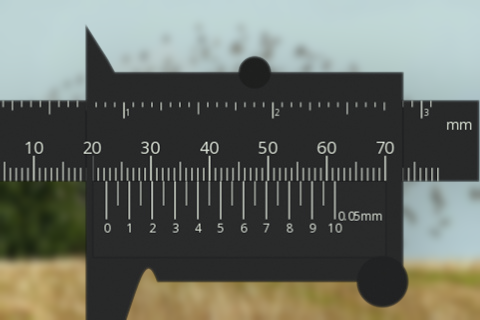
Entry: 22.4mm
